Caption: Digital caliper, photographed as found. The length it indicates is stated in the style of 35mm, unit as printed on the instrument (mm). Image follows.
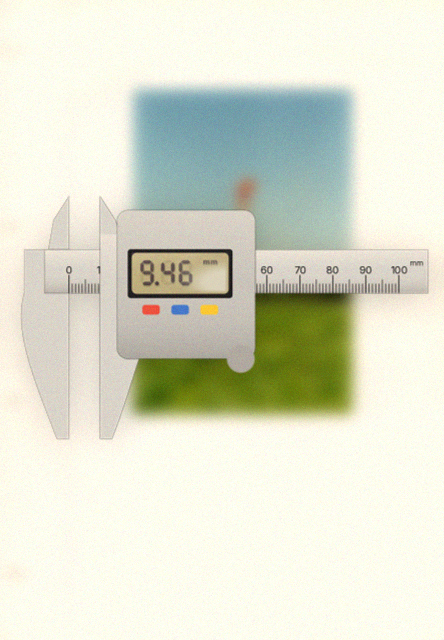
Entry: 9.46mm
